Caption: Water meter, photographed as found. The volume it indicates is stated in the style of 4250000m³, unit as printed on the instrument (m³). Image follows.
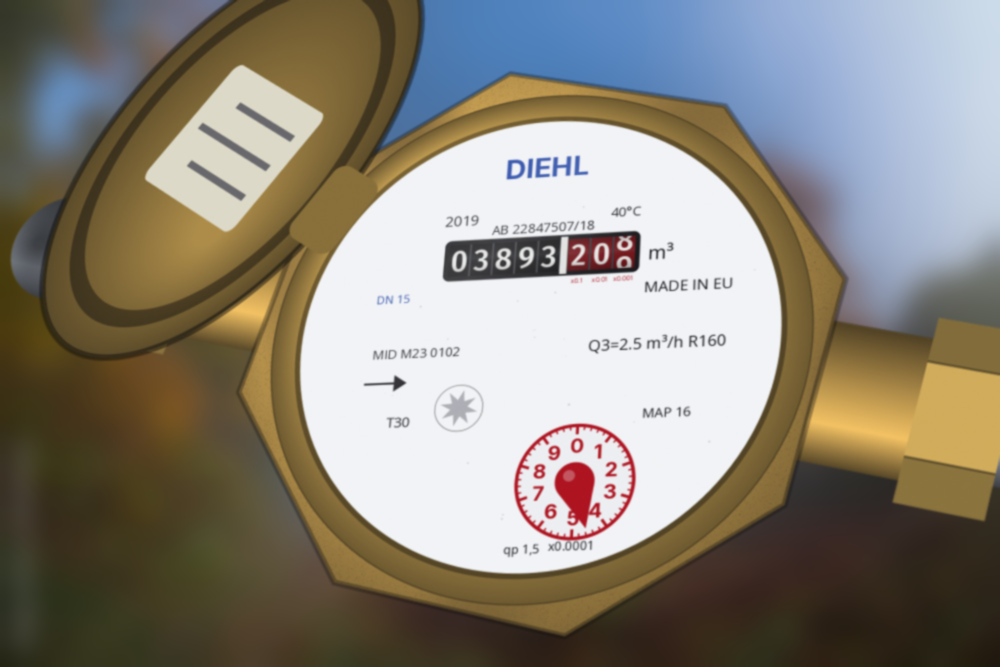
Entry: 3893.2084m³
